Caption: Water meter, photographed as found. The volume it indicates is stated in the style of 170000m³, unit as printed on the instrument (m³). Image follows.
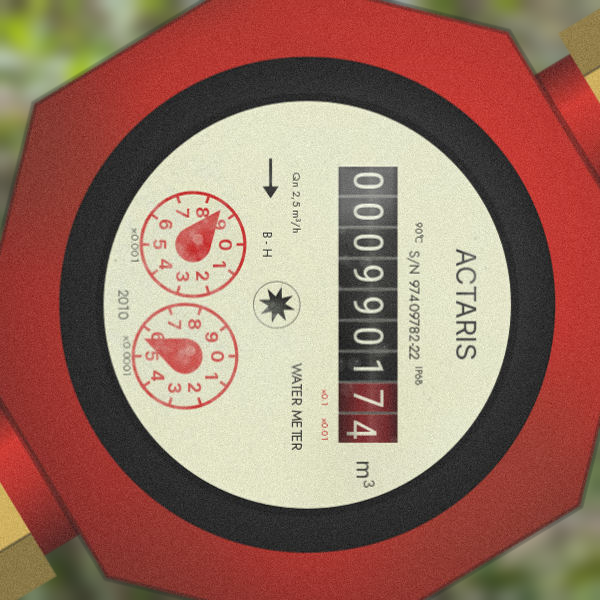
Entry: 9901.7385m³
